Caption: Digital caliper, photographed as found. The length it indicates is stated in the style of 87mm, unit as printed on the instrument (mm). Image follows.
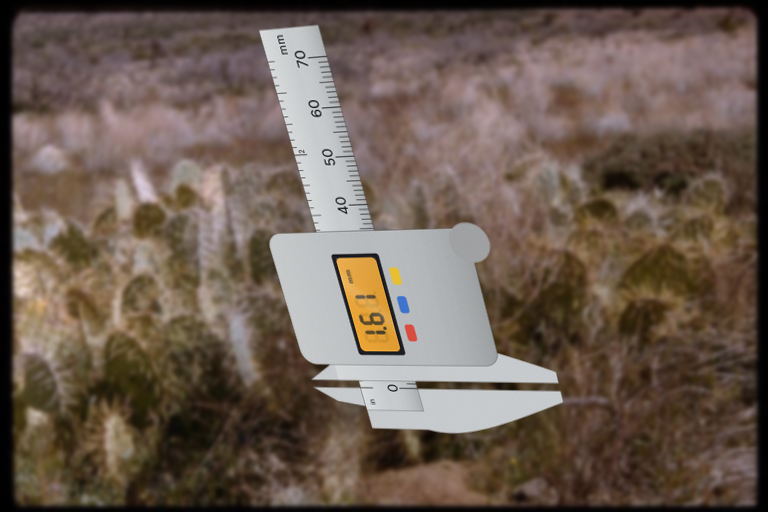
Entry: 1.61mm
